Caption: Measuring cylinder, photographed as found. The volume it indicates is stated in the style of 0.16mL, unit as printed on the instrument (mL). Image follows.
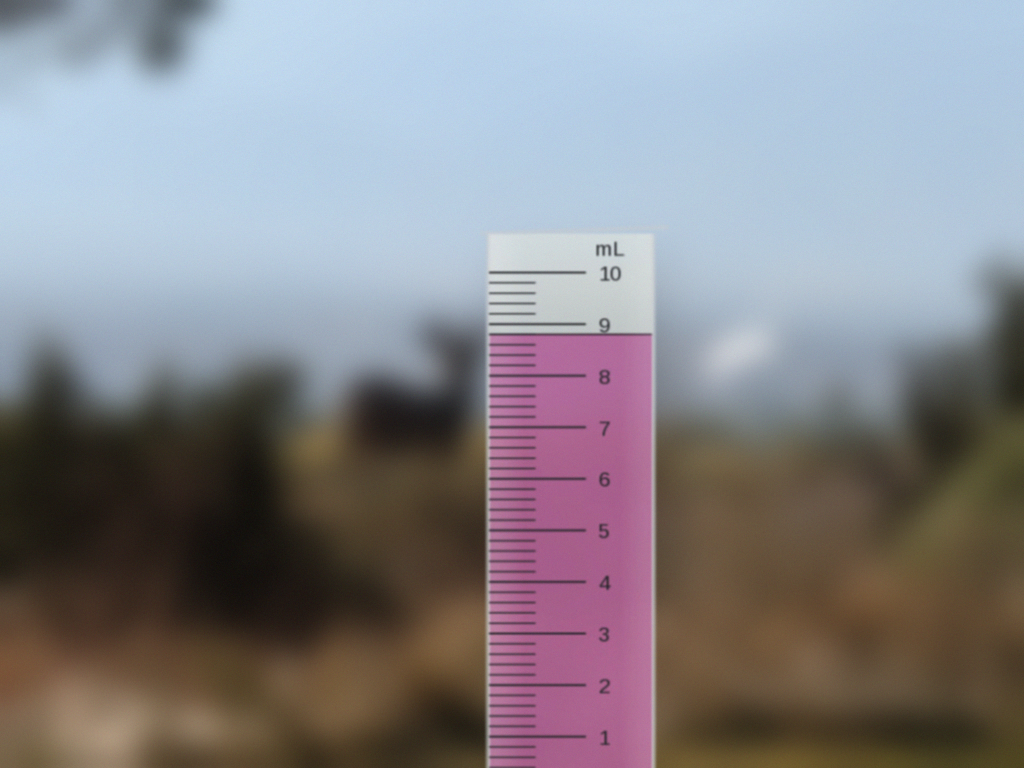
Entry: 8.8mL
